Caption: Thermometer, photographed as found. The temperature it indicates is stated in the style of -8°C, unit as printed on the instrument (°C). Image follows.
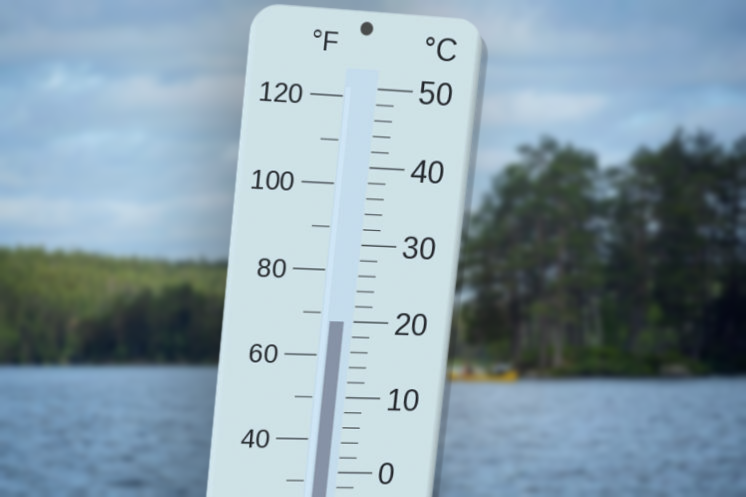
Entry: 20°C
